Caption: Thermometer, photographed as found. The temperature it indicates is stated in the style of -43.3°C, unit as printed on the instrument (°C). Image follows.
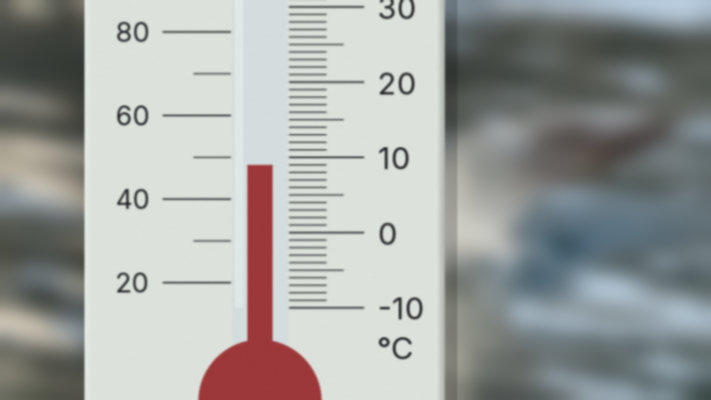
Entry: 9°C
